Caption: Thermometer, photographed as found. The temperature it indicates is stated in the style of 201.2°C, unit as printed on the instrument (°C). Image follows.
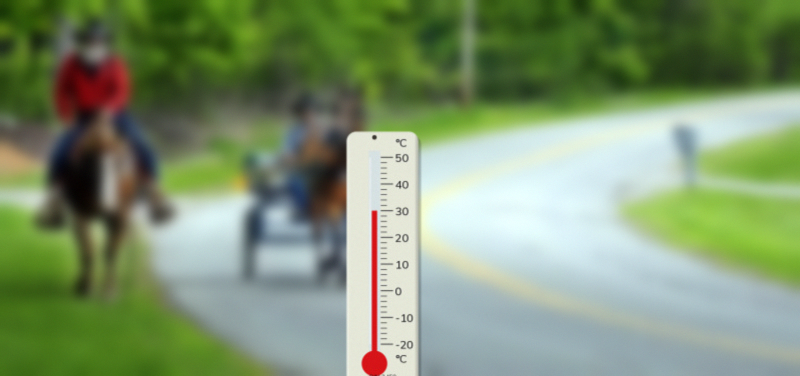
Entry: 30°C
